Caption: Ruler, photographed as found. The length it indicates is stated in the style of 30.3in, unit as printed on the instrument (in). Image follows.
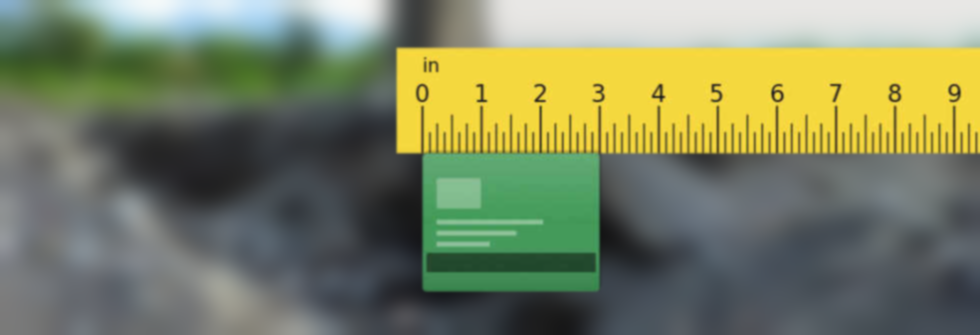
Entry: 3in
